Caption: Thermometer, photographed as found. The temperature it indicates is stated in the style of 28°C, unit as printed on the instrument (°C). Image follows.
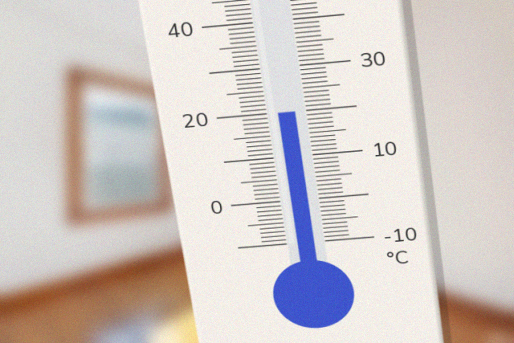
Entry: 20°C
